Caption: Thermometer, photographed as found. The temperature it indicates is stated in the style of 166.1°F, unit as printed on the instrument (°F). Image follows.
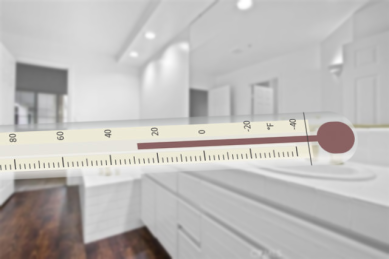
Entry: 28°F
